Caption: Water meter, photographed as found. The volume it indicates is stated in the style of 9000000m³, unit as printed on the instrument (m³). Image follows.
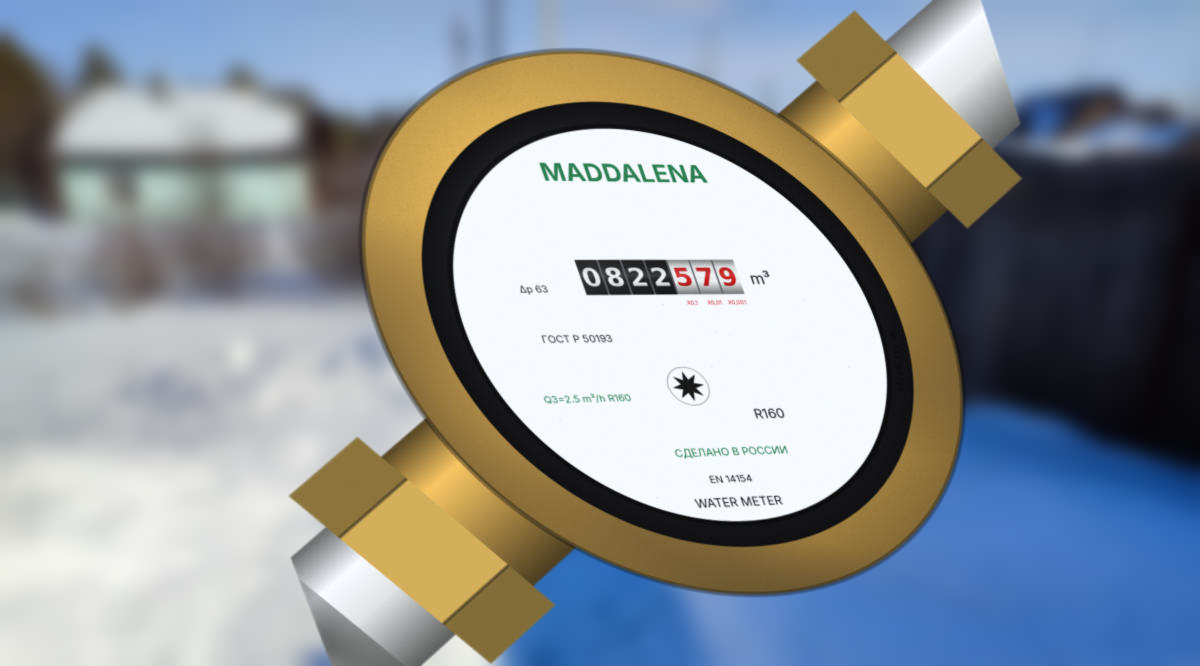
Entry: 822.579m³
